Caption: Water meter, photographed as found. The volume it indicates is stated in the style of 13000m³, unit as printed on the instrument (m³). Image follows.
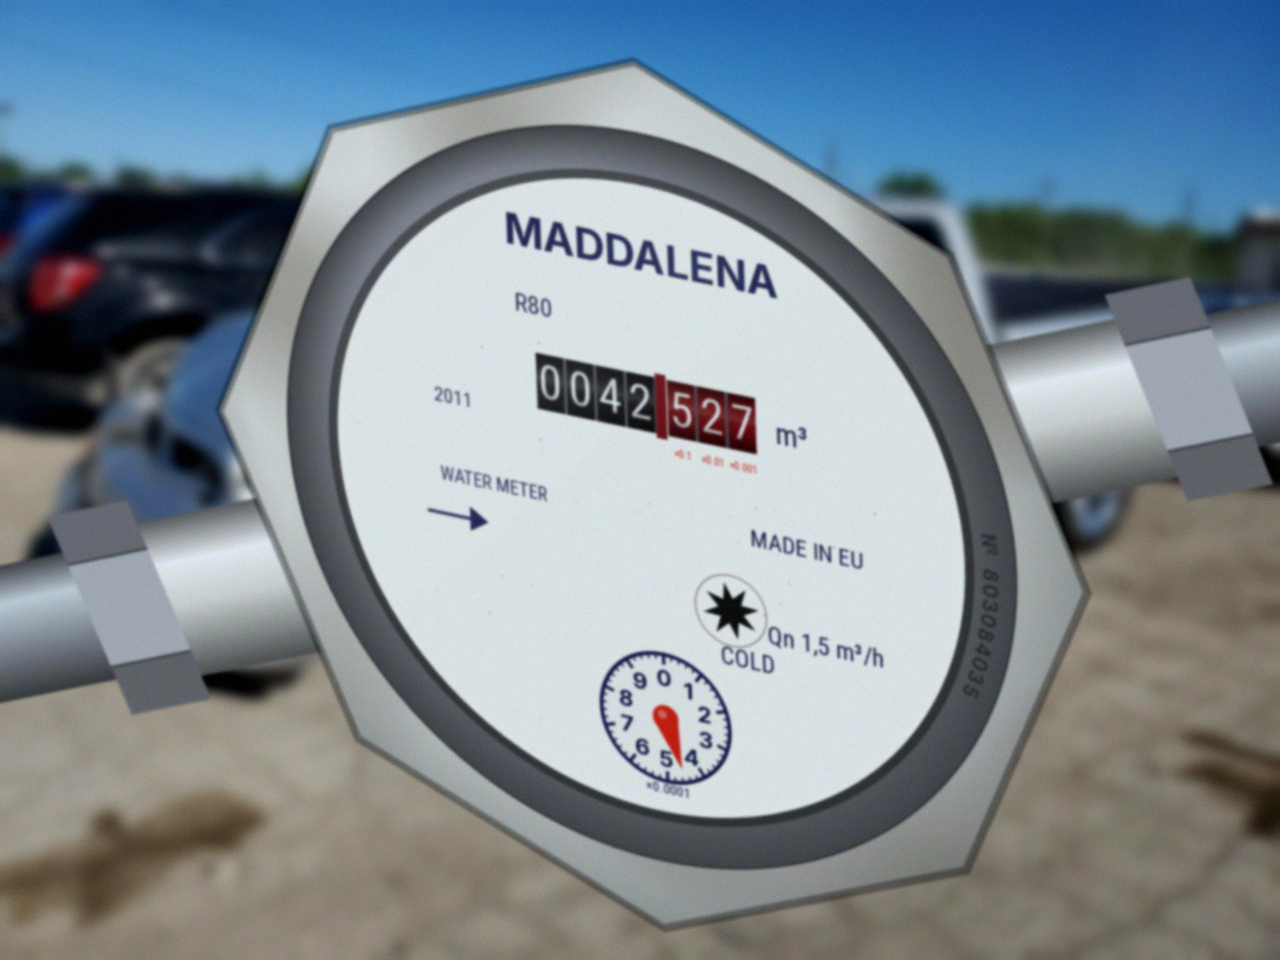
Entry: 42.5274m³
